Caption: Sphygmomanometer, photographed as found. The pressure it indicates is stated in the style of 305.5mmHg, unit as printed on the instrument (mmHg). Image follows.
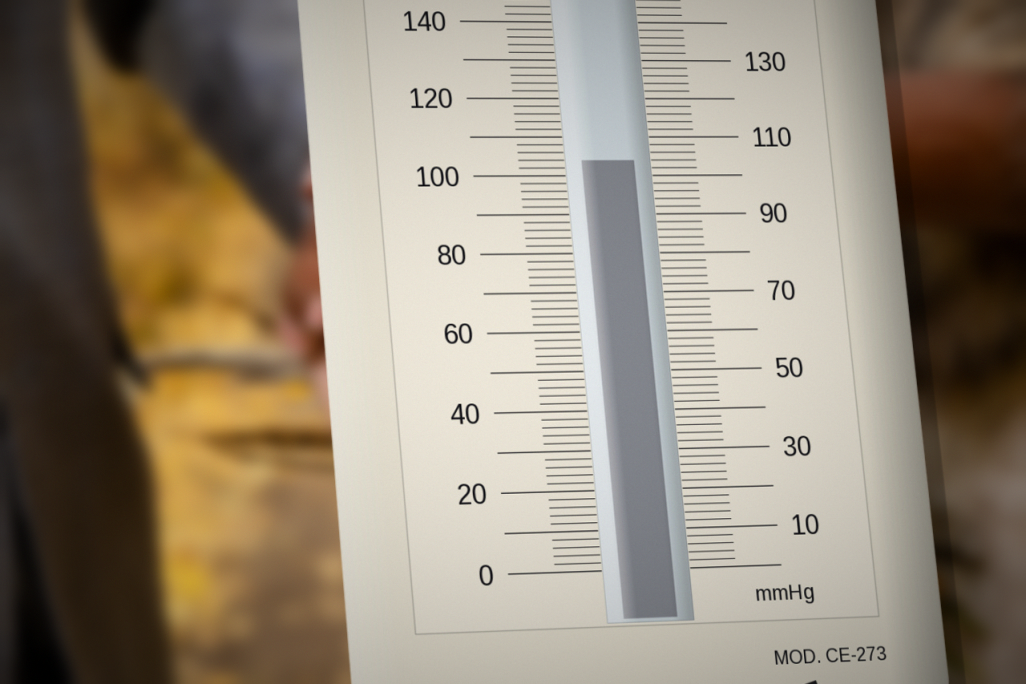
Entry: 104mmHg
